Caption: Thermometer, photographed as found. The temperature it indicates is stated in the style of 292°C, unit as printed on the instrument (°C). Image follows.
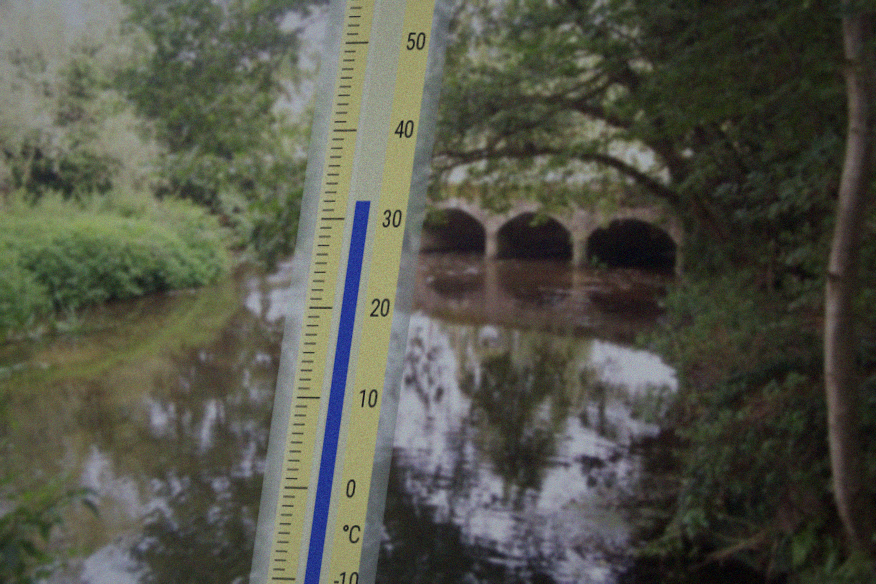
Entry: 32°C
